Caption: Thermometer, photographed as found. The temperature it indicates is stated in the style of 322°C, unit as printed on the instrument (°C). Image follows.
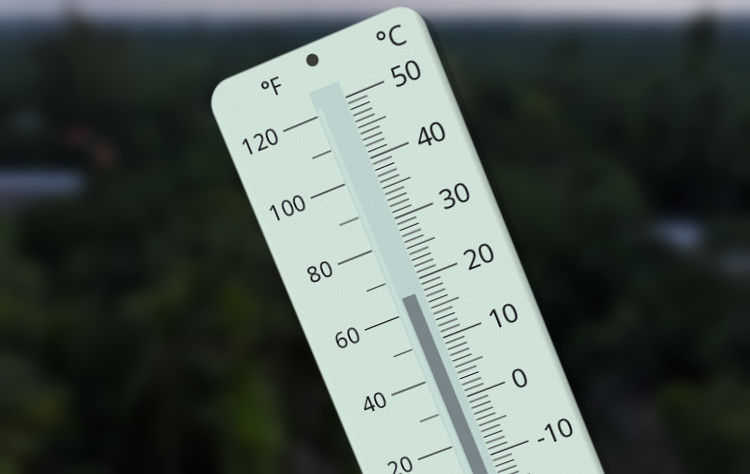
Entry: 18°C
